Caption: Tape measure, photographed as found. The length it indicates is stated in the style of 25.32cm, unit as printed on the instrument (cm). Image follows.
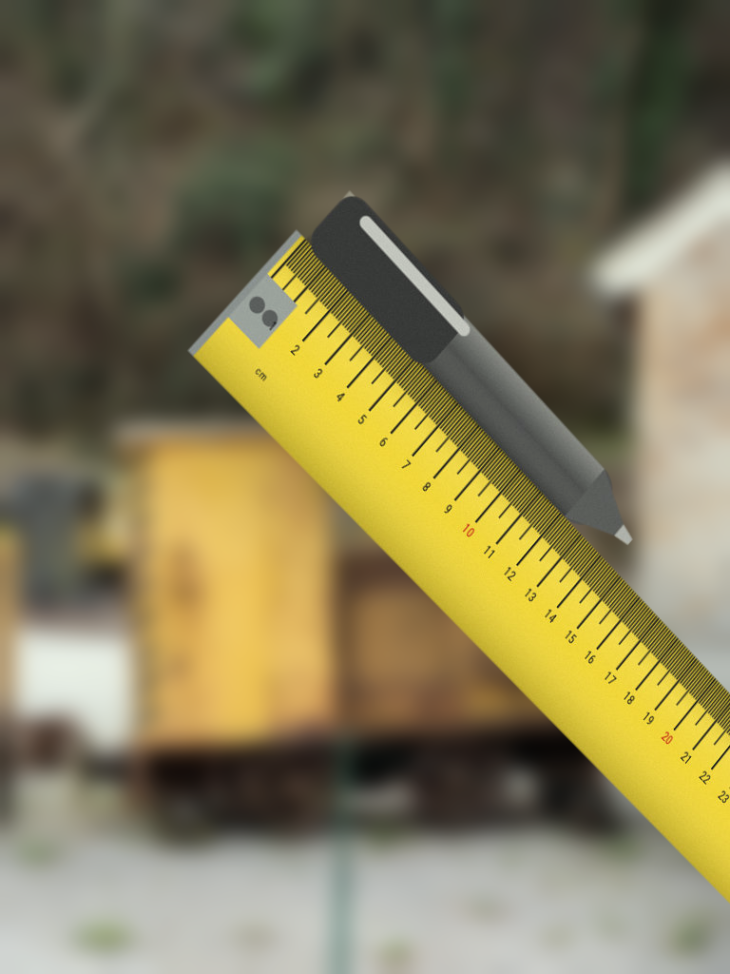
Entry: 14.5cm
